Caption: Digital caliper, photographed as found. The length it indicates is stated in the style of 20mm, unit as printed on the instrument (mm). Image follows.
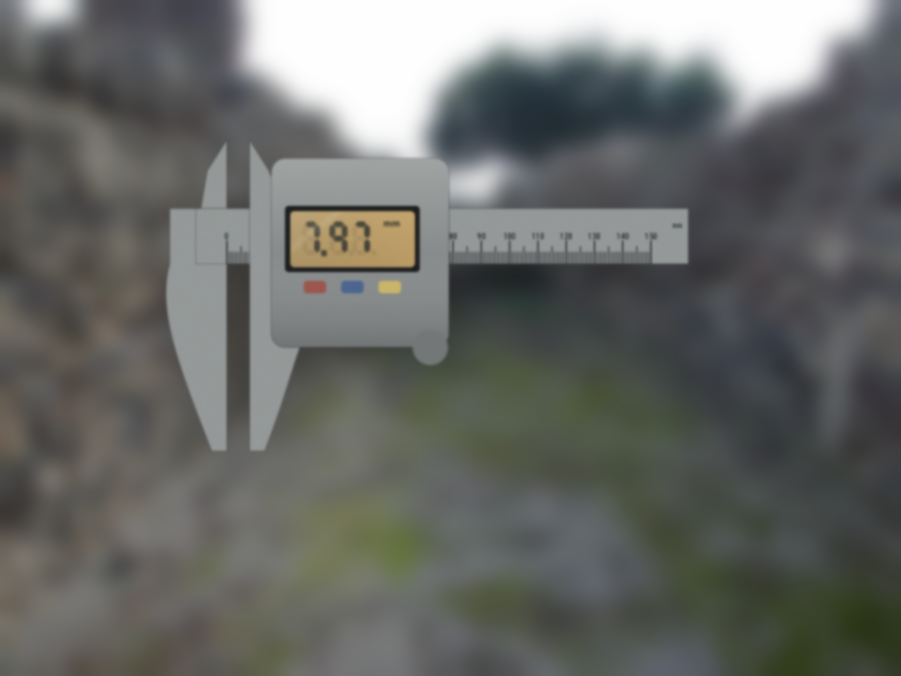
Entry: 7.97mm
